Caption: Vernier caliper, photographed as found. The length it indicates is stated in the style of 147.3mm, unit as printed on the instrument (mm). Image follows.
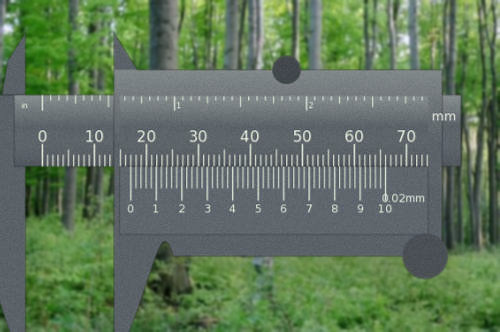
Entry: 17.0mm
